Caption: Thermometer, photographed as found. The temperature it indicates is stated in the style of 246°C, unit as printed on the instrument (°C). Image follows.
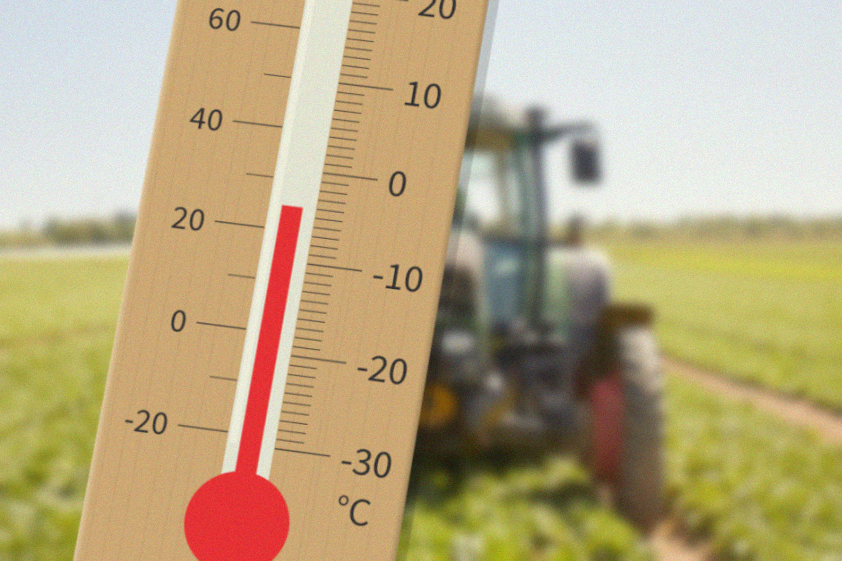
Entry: -4°C
